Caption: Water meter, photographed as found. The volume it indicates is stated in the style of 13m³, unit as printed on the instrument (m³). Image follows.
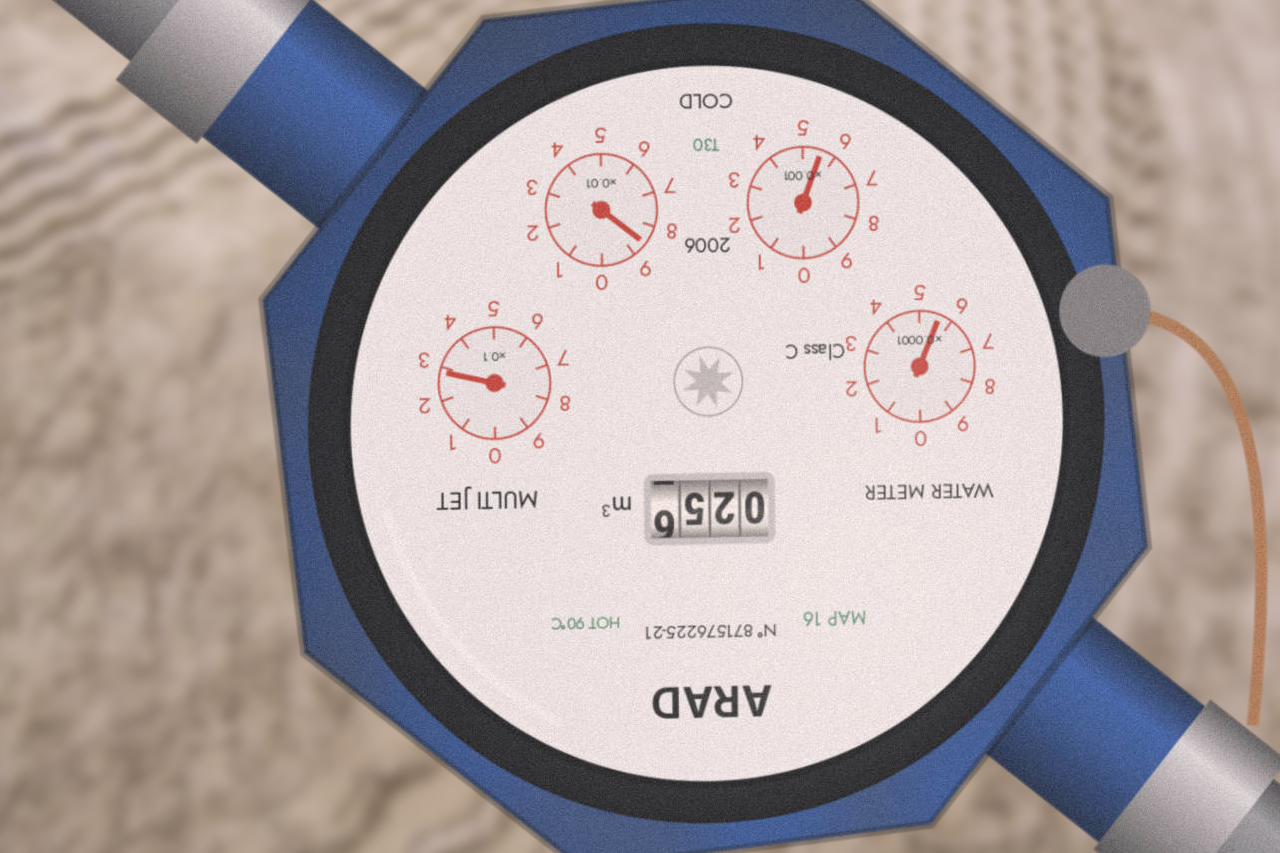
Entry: 256.2855m³
